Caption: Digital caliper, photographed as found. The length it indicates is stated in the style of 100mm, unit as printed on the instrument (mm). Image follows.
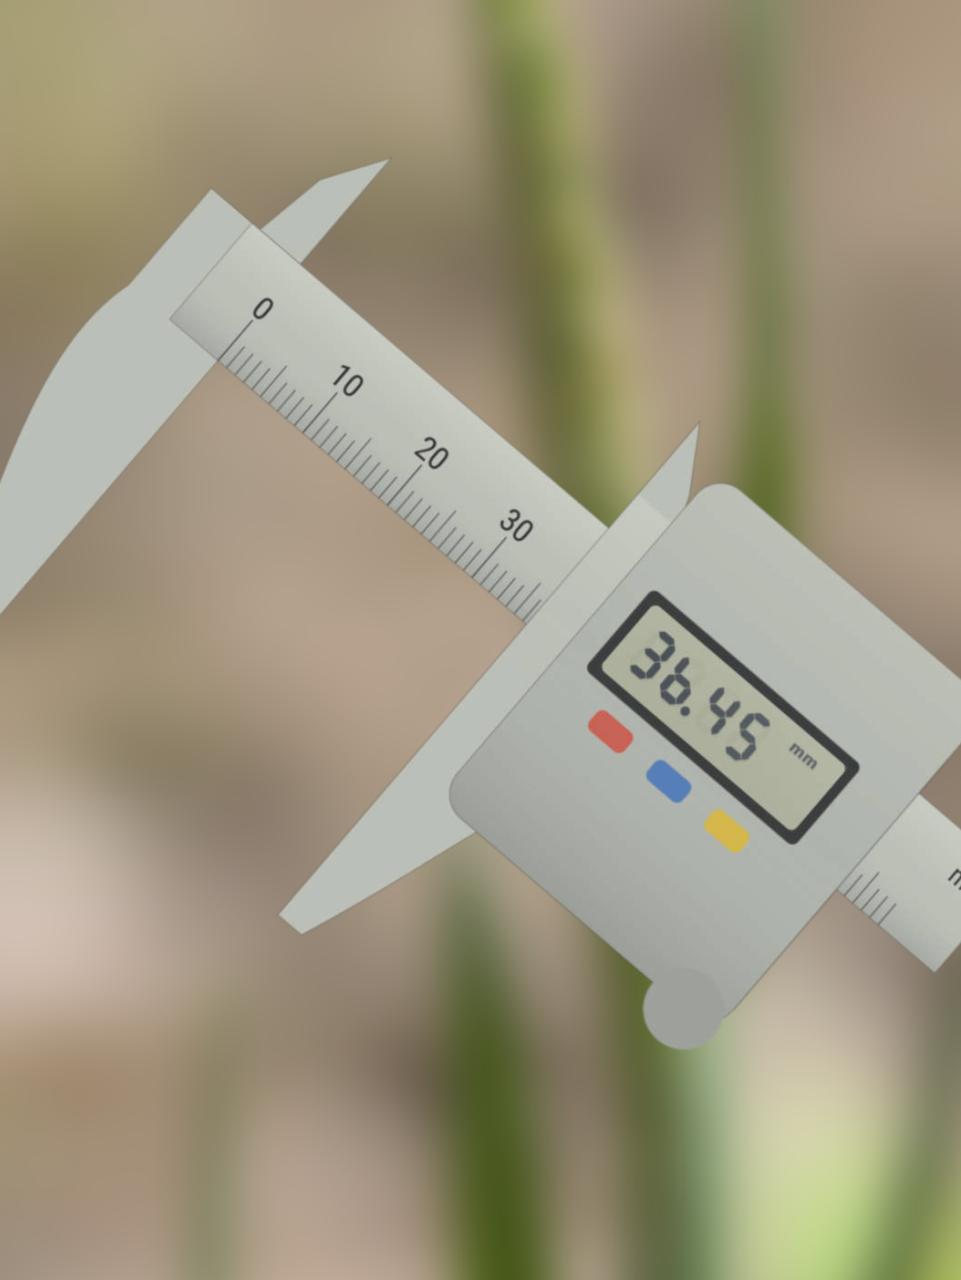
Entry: 36.45mm
